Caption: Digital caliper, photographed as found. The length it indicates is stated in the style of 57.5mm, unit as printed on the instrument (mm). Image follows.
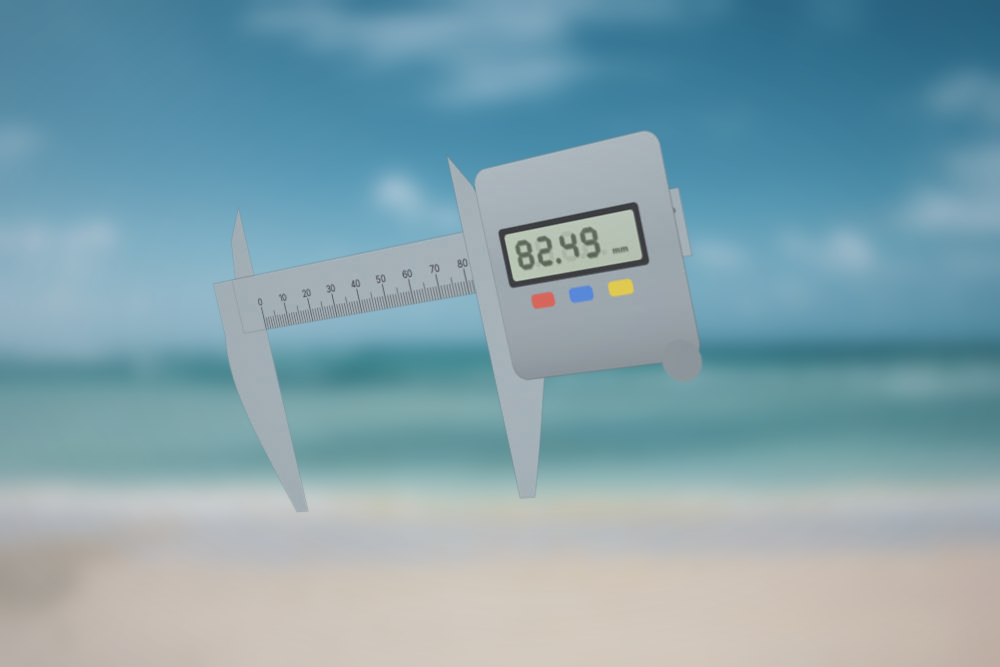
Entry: 82.49mm
